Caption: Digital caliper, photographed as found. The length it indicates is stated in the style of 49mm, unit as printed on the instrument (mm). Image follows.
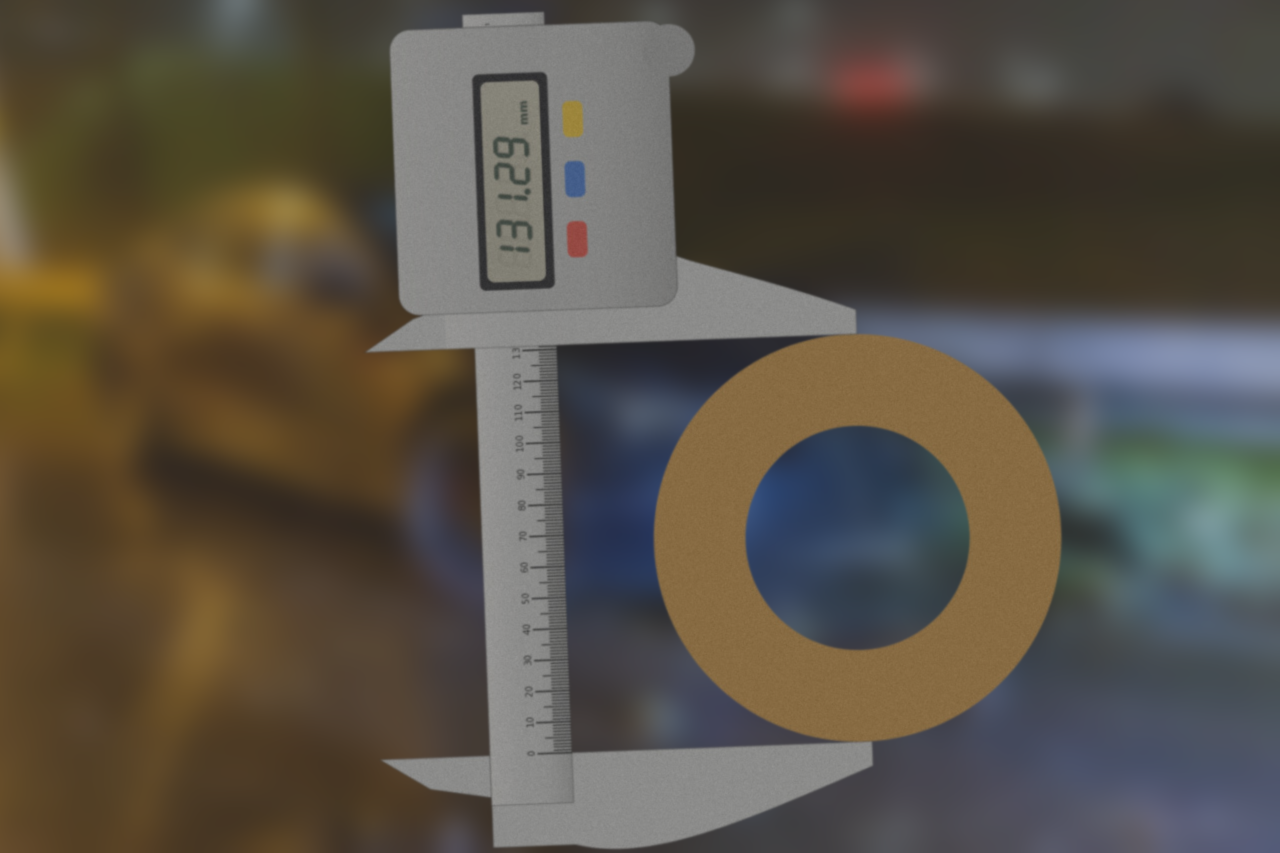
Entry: 131.29mm
